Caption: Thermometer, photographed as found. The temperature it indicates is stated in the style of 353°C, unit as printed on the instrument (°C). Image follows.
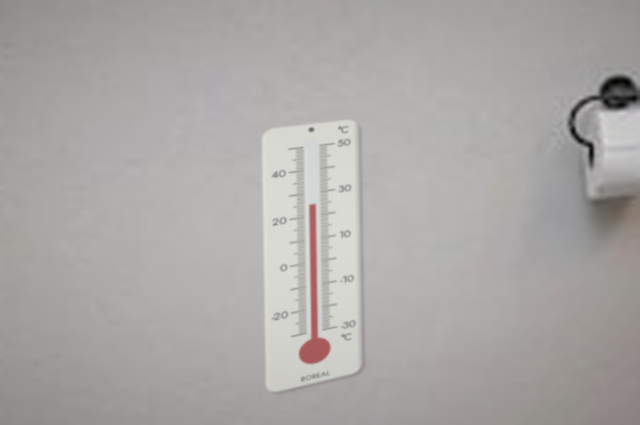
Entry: 25°C
